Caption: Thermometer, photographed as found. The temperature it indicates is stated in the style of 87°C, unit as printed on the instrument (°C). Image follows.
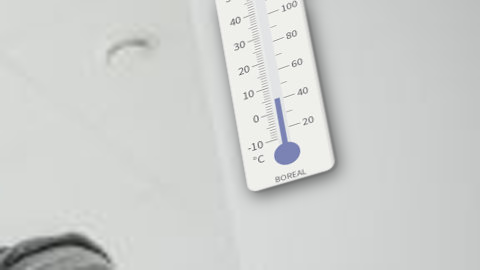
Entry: 5°C
